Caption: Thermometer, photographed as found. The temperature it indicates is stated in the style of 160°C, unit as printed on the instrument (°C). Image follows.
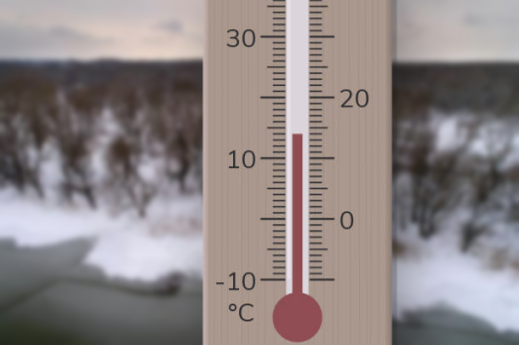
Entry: 14°C
